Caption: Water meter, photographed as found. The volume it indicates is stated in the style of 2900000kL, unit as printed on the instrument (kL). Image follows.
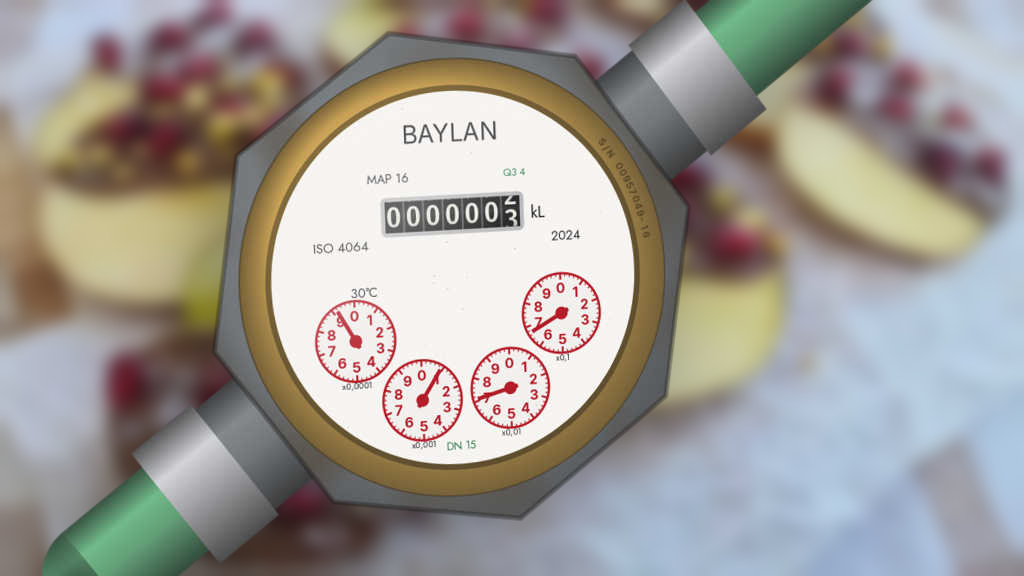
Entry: 2.6709kL
